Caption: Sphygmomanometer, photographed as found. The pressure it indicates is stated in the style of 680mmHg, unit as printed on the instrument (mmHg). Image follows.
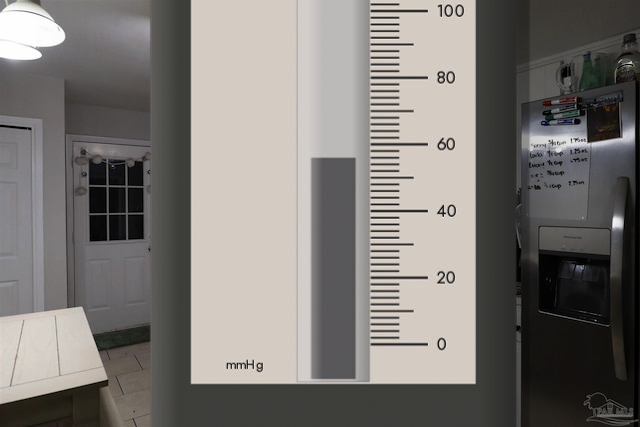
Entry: 56mmHg
